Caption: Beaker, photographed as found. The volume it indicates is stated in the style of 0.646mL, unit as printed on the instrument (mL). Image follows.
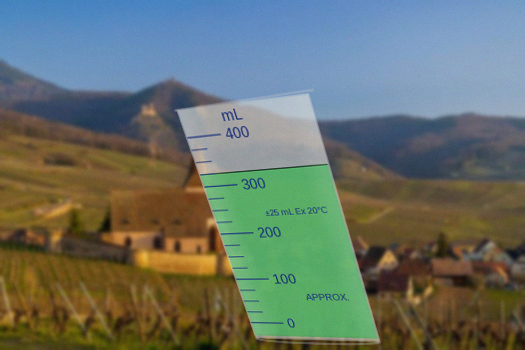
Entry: 325mL
